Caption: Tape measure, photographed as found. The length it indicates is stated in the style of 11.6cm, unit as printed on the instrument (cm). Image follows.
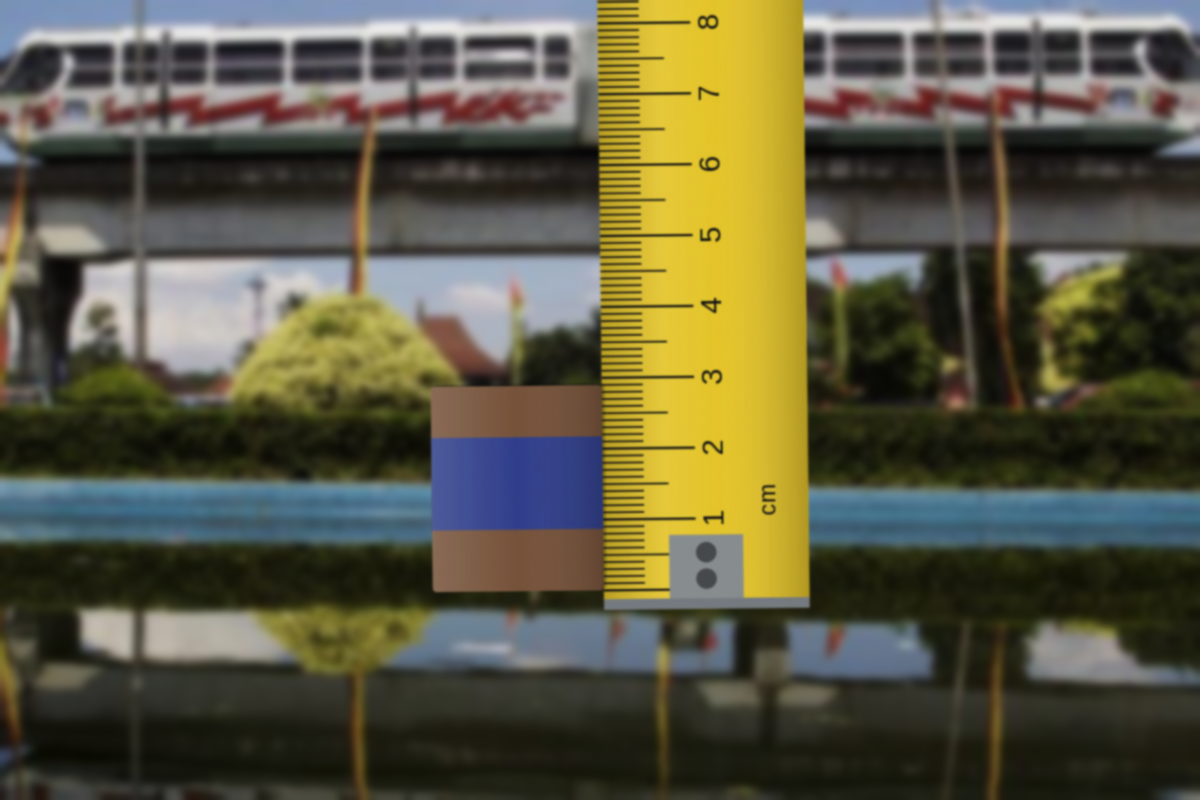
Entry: 2.9cm
